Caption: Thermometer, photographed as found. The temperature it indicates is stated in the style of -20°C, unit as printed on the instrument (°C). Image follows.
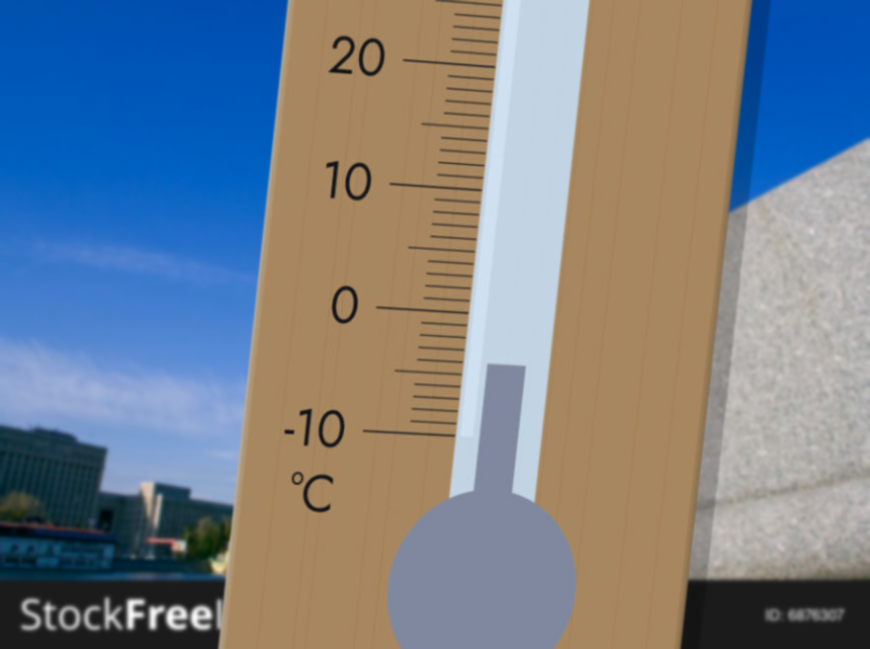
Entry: -4°C
